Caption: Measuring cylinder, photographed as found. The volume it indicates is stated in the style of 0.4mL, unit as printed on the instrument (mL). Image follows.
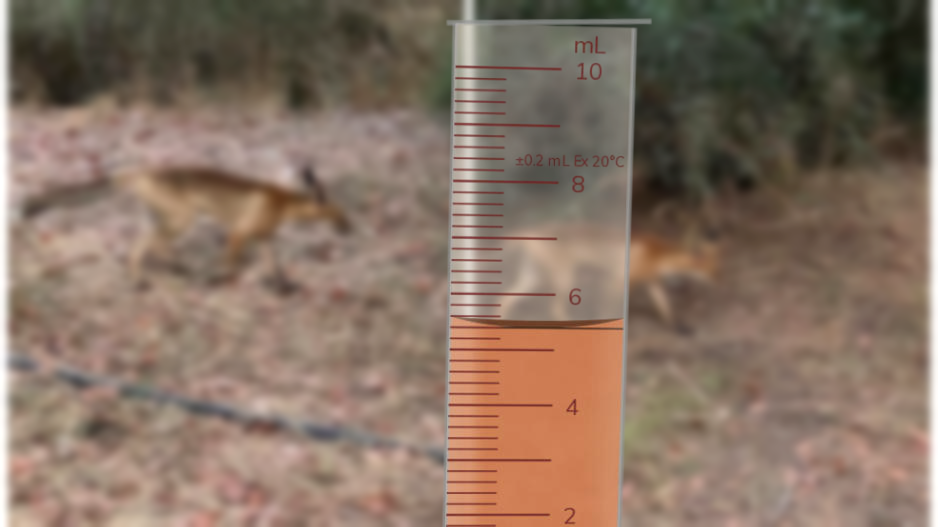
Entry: 5.4mL
